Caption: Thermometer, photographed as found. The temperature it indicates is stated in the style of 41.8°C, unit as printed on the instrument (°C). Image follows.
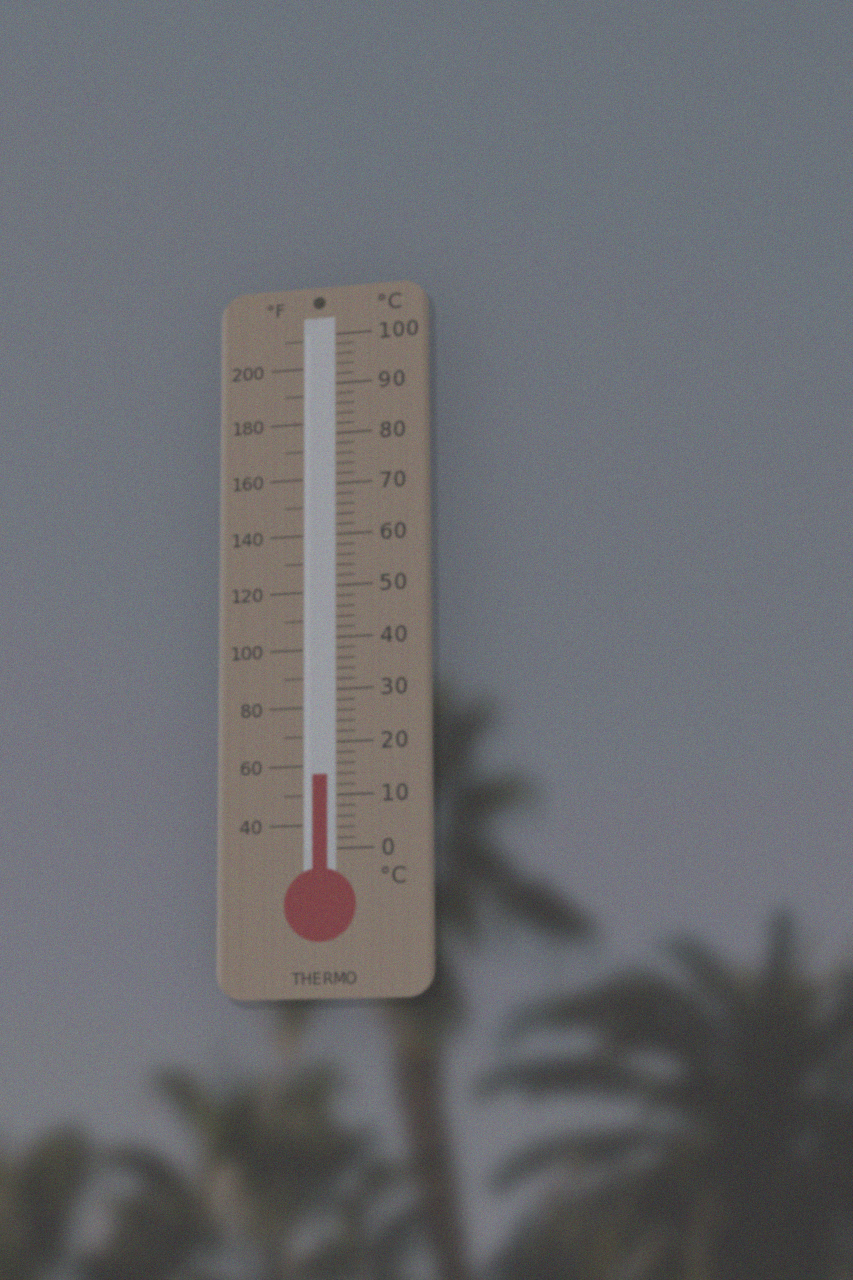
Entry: 14°C
